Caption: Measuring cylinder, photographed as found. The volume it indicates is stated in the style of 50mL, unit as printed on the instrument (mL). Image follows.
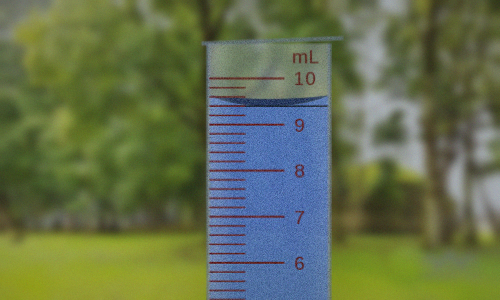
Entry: 9.4mL
